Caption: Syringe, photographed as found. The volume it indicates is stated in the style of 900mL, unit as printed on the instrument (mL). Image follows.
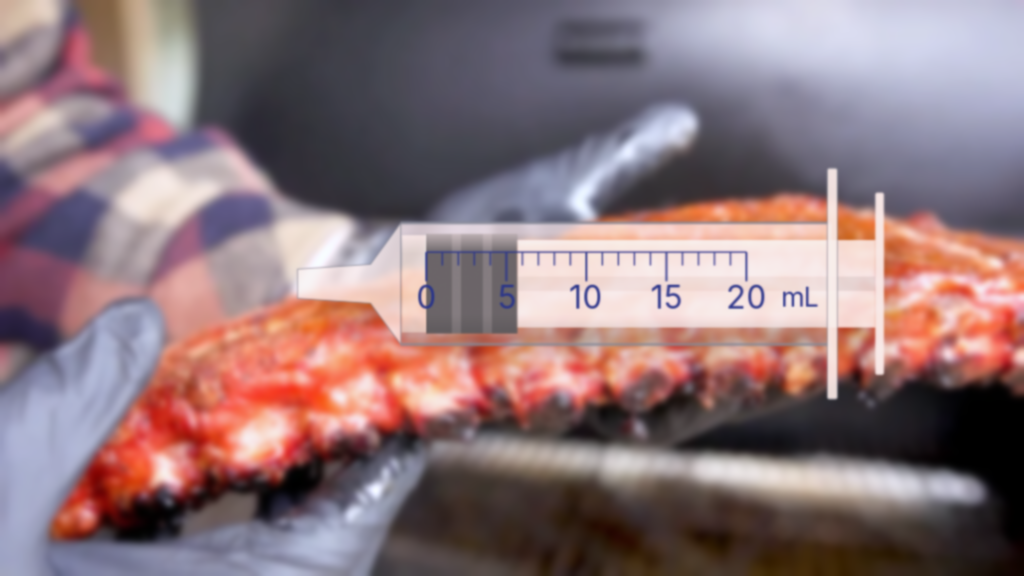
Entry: 0mL
